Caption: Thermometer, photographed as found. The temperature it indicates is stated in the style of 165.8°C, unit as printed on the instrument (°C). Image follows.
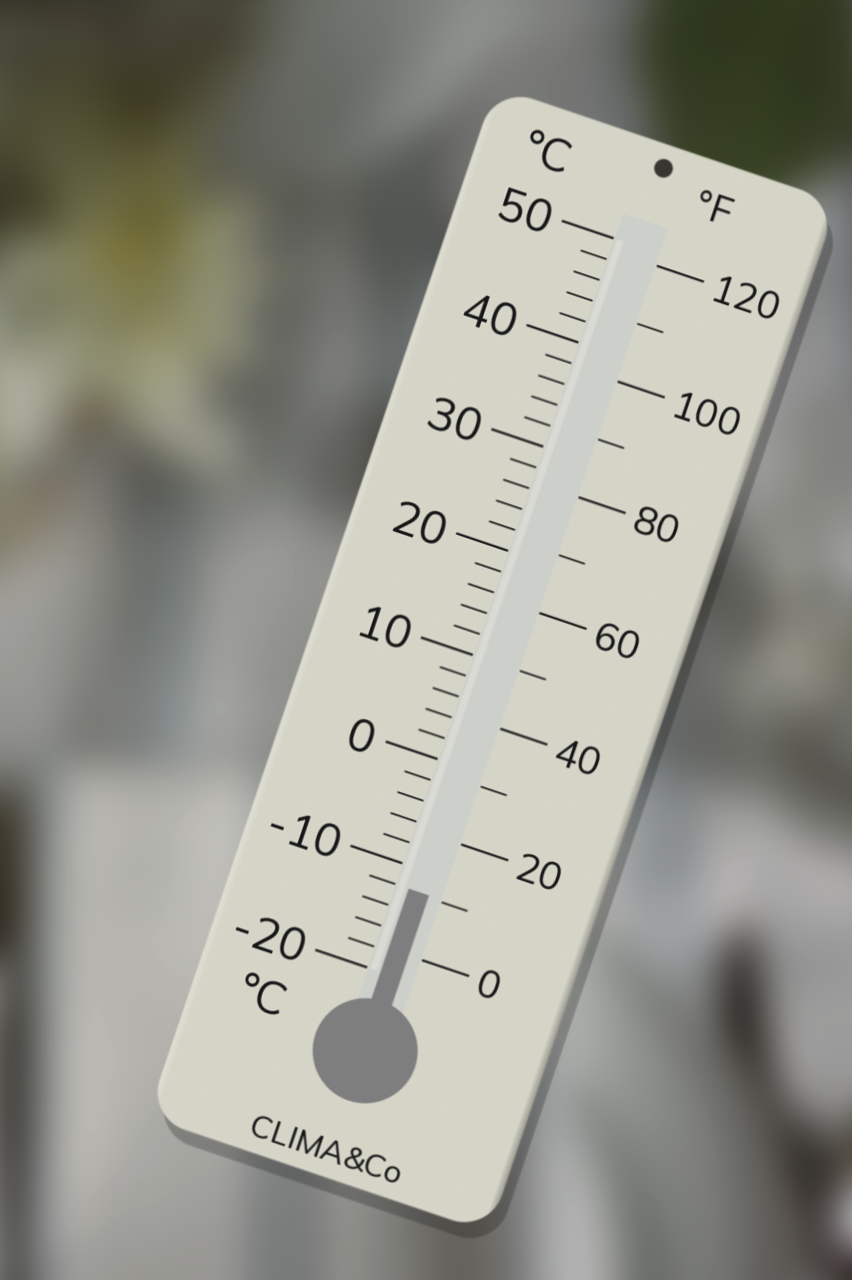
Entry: -12°C
